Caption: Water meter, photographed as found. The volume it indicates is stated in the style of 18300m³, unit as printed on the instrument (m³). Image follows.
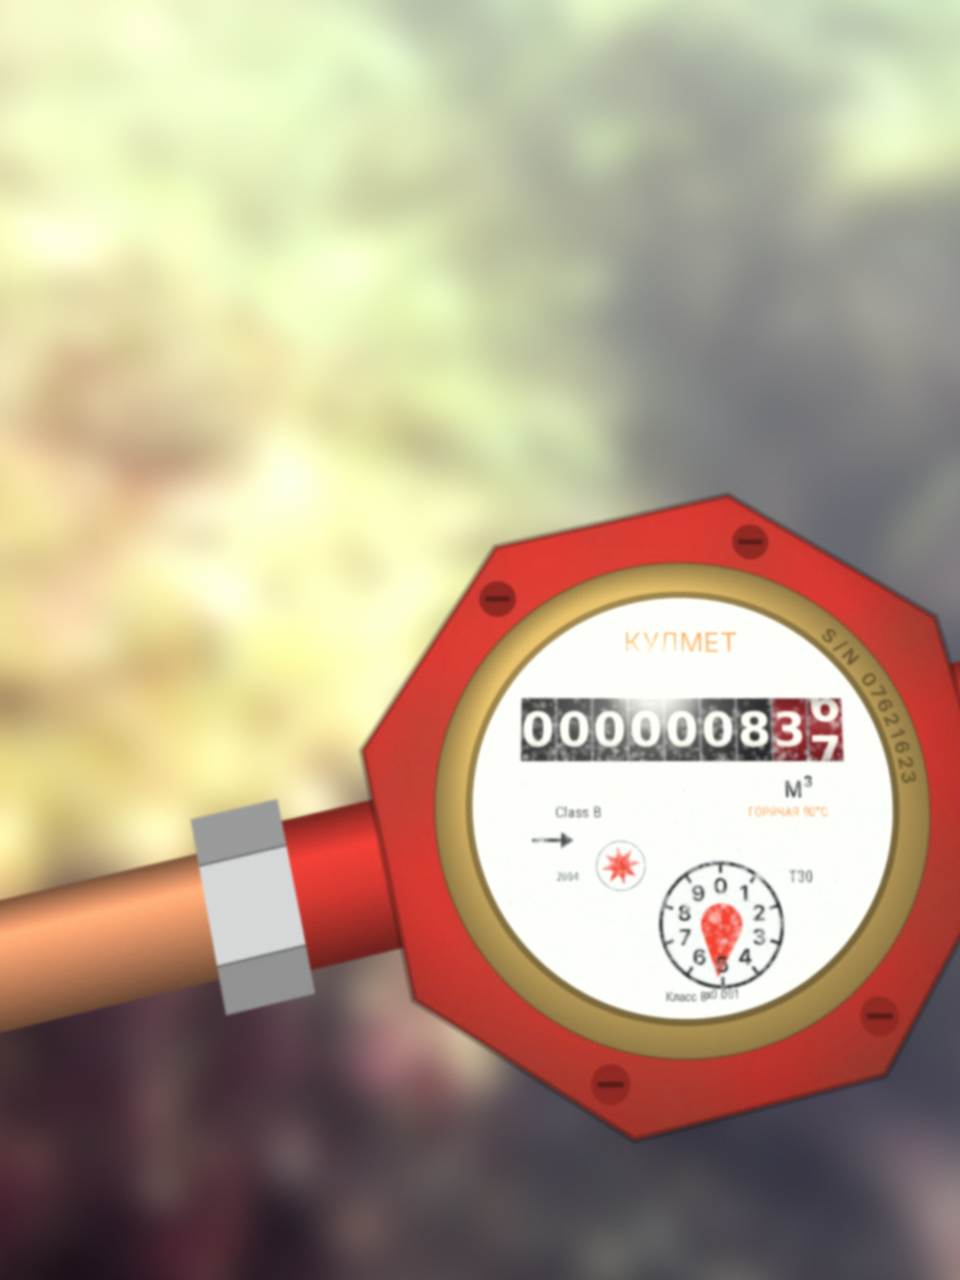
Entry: 8.365m³
